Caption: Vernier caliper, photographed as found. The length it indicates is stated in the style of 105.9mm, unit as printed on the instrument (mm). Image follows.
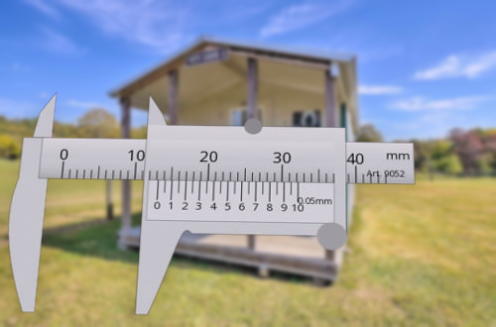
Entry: 13.2mm
